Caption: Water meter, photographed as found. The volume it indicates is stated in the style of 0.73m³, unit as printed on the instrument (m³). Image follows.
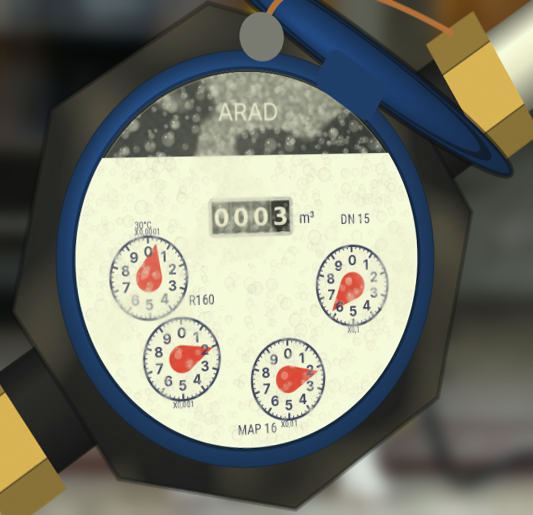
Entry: 3.6220m³
